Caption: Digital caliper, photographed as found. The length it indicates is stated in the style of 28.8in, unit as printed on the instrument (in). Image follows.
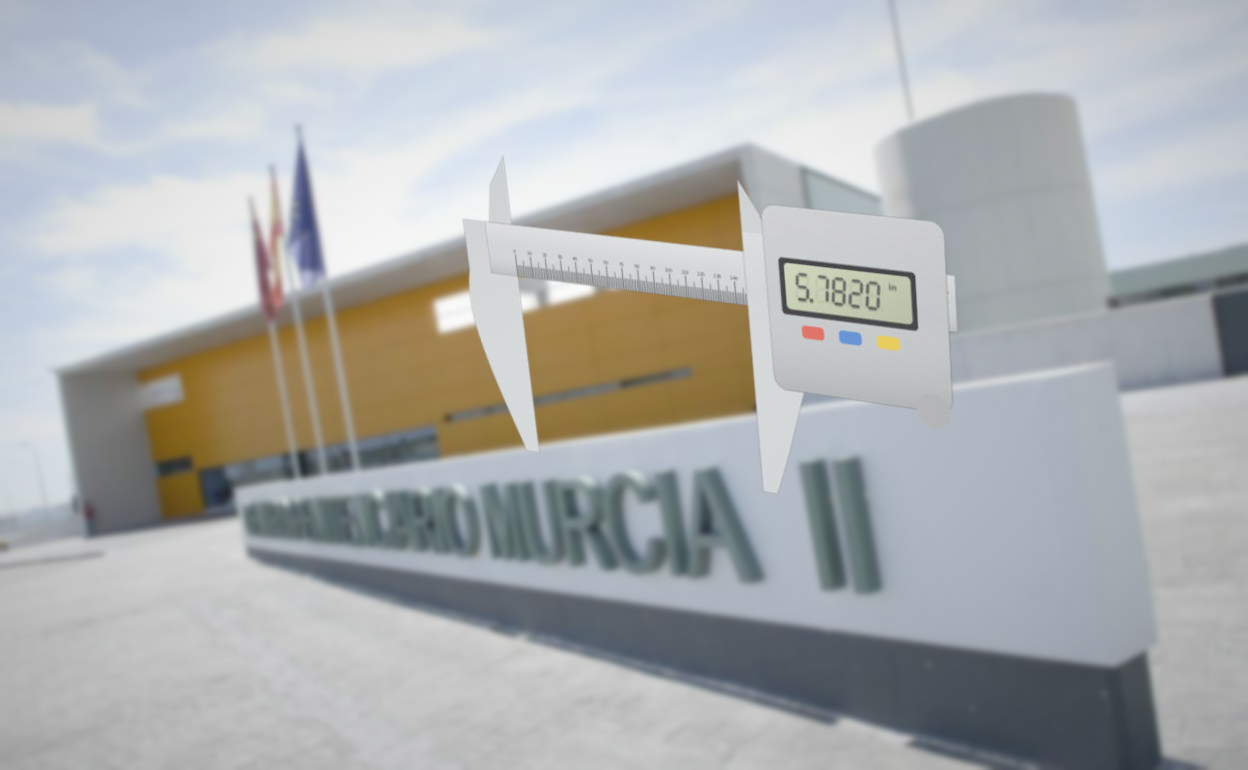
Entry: 5.7820in
